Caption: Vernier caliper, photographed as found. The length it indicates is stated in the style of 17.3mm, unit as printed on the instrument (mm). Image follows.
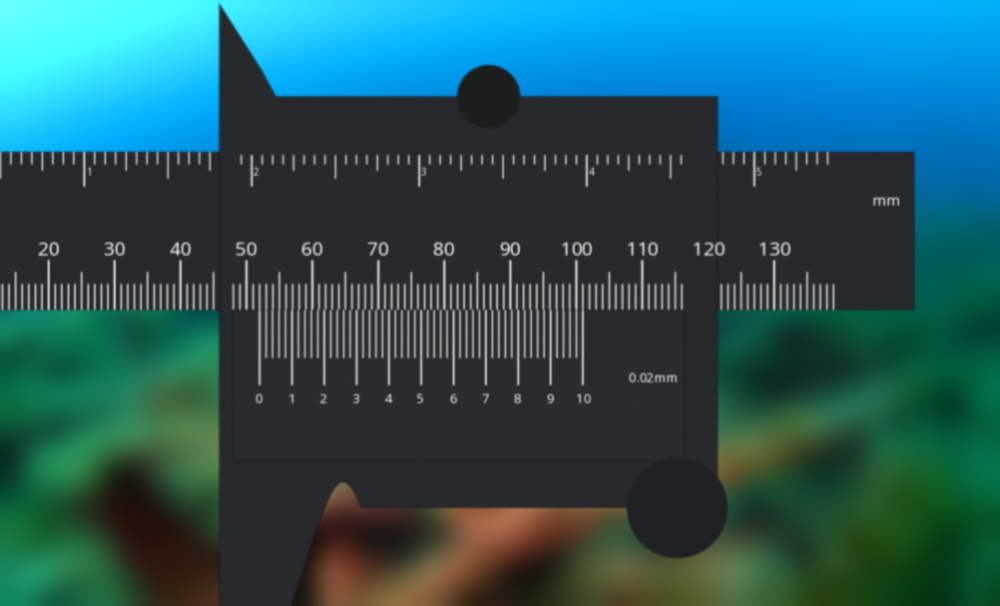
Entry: 52.0mm
